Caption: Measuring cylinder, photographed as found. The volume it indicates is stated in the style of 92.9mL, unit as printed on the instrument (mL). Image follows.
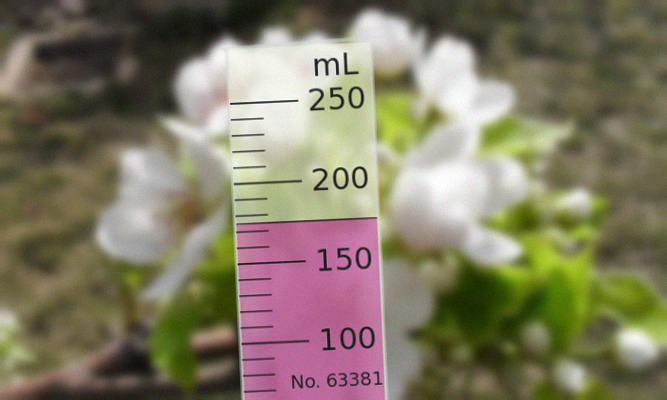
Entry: 175mL
